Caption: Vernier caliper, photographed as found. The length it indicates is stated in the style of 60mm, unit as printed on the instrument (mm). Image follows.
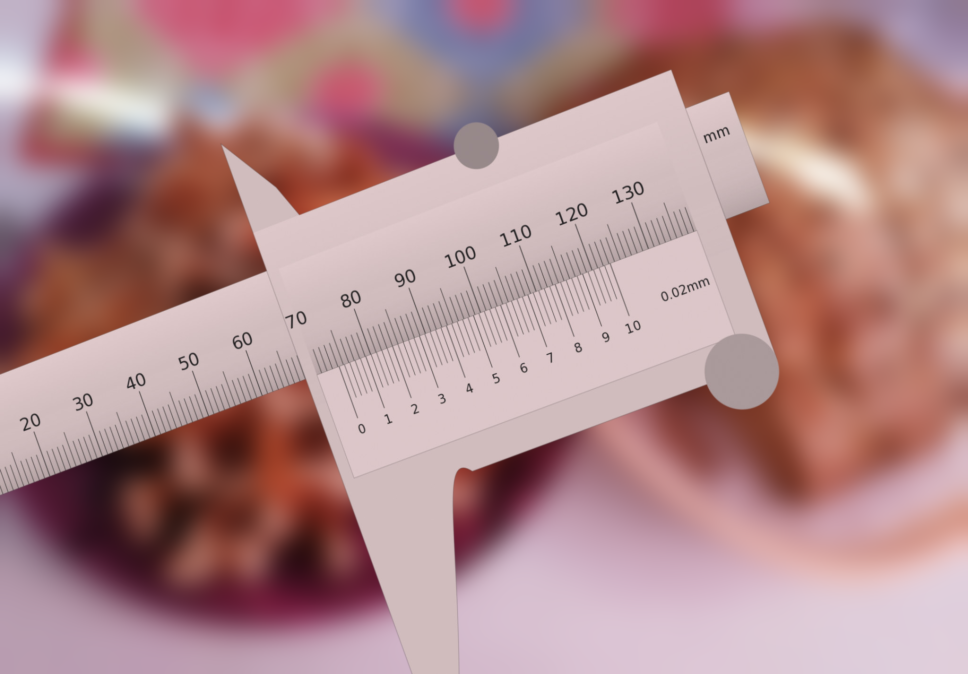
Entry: 74.2mm
